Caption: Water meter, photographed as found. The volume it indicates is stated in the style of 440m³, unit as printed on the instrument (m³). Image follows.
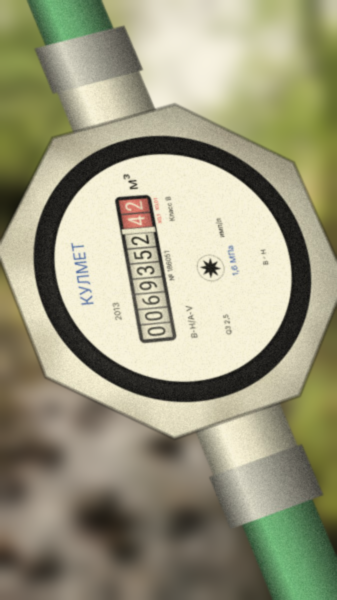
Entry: 69352.42m³
